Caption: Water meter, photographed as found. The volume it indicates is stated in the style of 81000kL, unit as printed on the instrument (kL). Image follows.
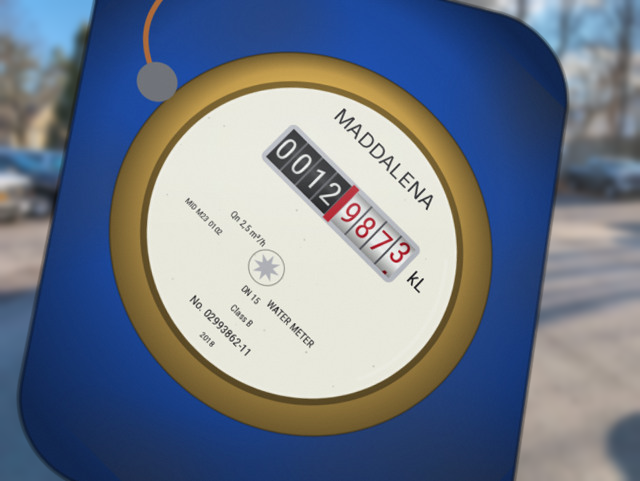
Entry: 12.9873kL
